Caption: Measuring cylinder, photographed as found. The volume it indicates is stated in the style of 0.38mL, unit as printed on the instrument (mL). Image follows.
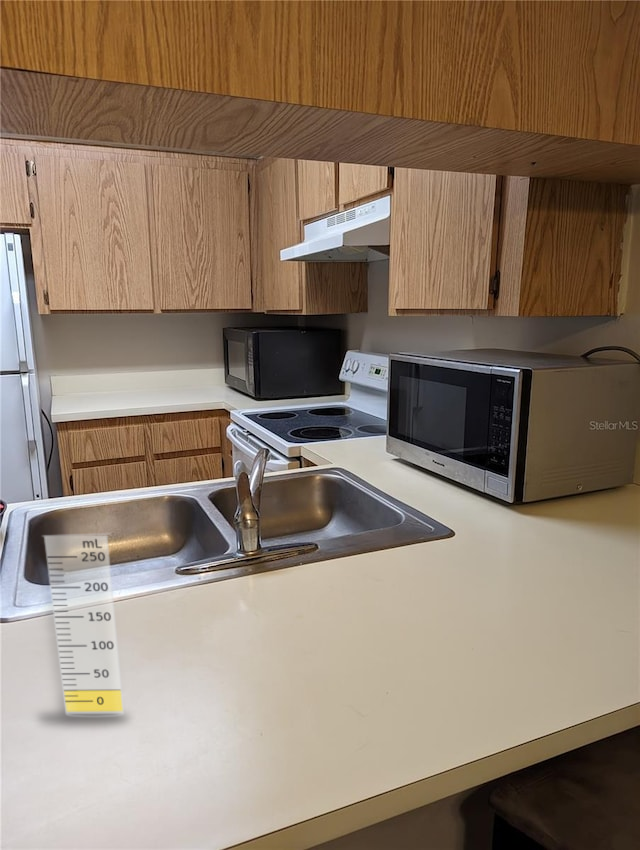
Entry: 20mL
